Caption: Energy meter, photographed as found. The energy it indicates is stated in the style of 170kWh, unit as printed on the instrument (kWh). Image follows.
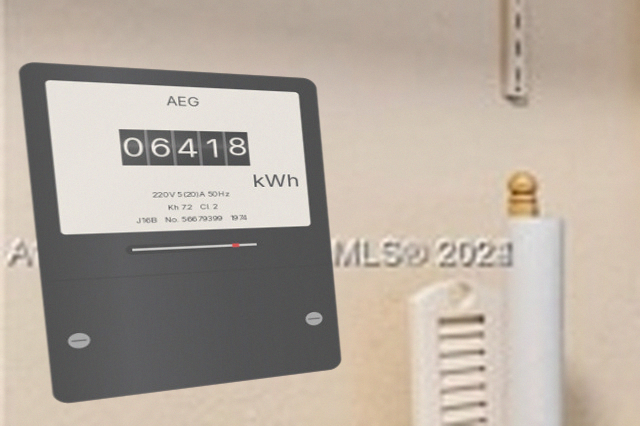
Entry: 6418kWh
